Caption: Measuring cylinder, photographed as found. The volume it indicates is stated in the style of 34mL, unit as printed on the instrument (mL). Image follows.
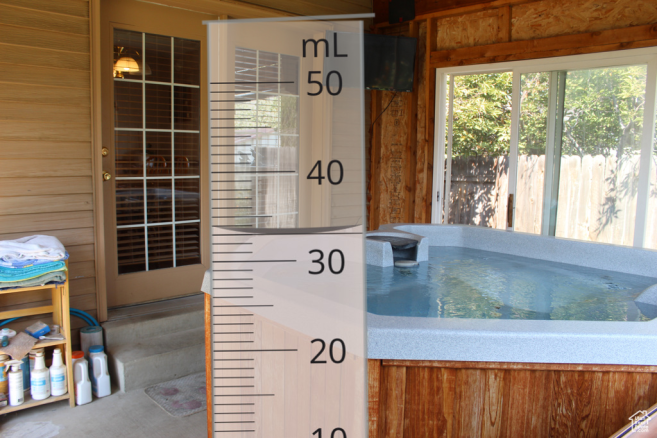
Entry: 33mL
